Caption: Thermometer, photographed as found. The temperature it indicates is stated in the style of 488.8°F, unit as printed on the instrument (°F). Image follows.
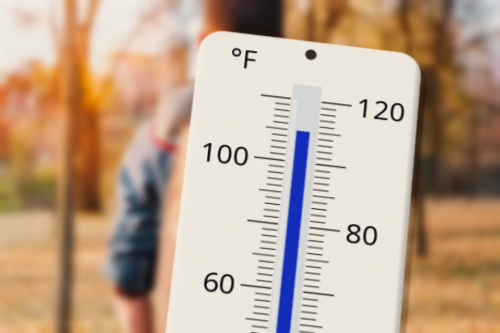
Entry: 110°F
